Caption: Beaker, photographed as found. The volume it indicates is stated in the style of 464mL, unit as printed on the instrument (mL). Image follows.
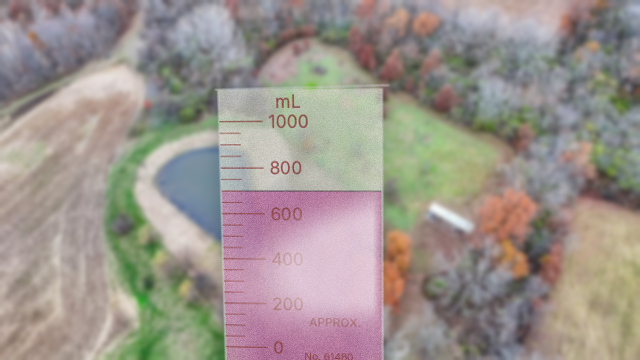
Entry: 700mL
